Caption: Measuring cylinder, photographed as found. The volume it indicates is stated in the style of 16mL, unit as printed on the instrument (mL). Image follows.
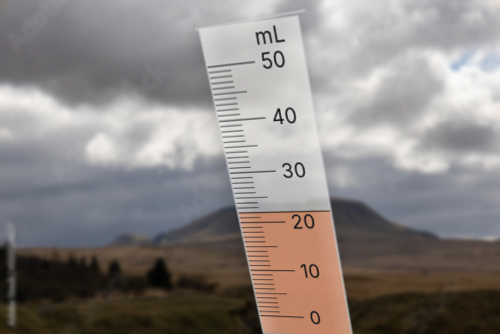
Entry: 22mL
